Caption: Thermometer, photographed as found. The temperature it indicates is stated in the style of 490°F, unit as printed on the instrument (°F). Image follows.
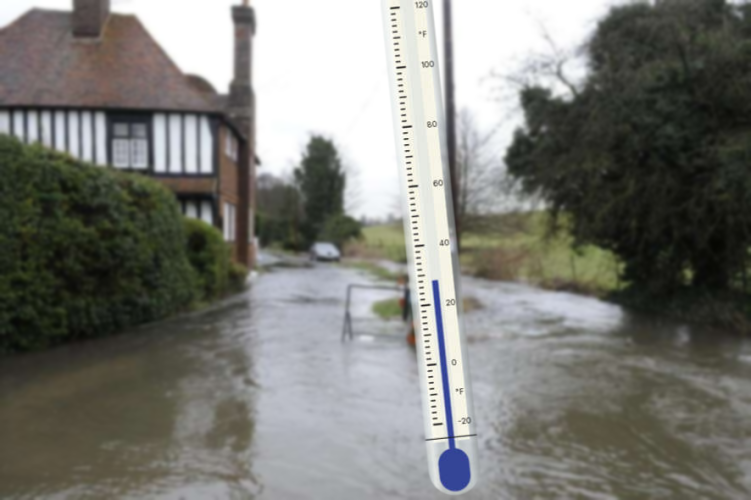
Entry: 28°F
